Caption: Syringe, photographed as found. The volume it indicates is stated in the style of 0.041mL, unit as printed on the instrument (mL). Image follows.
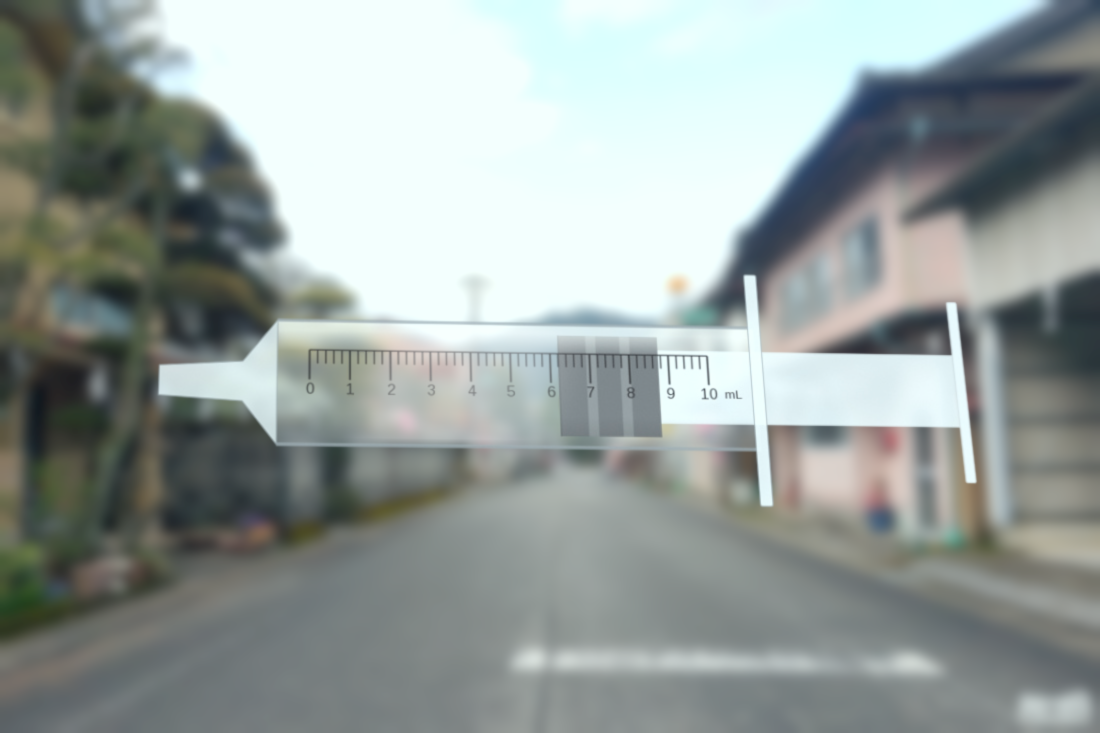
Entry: 6.2mL
